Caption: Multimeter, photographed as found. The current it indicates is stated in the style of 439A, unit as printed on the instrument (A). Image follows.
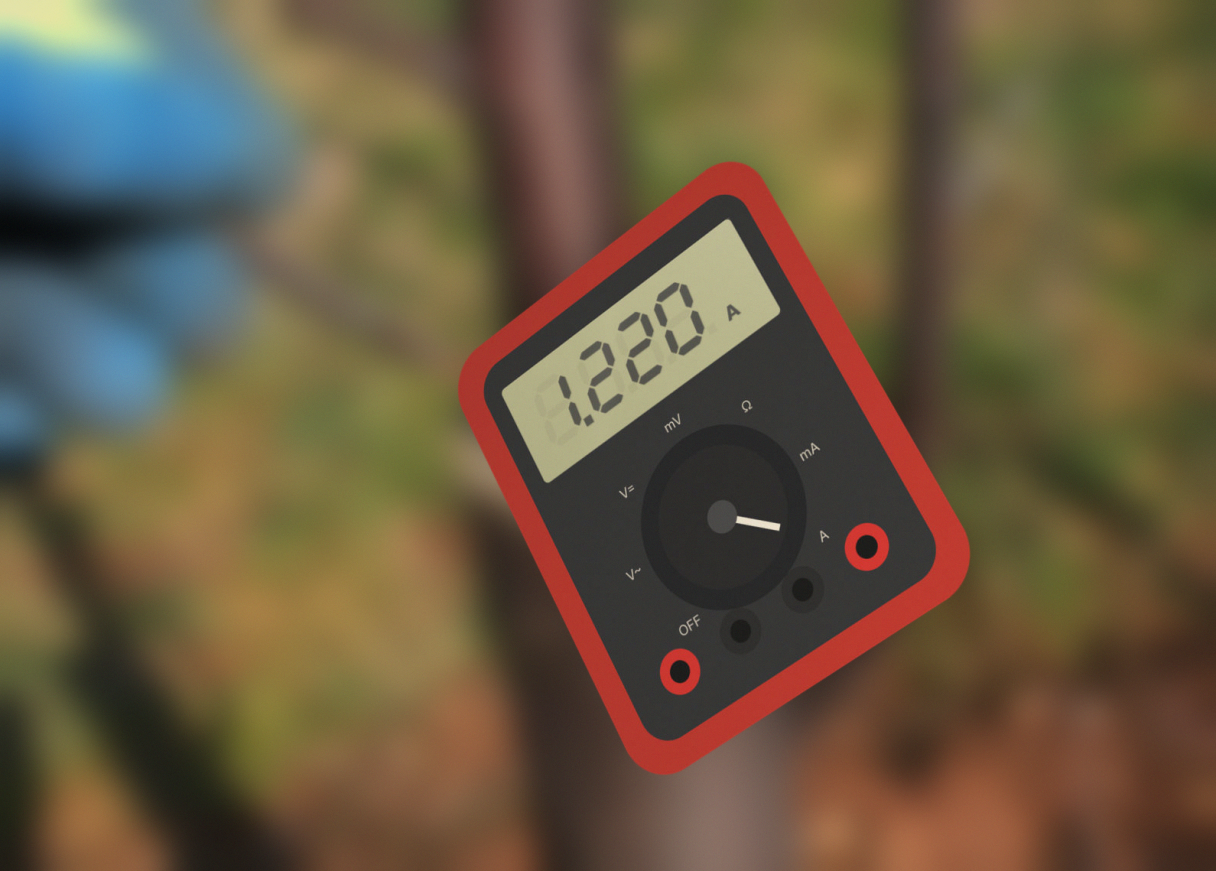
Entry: 1.220A
